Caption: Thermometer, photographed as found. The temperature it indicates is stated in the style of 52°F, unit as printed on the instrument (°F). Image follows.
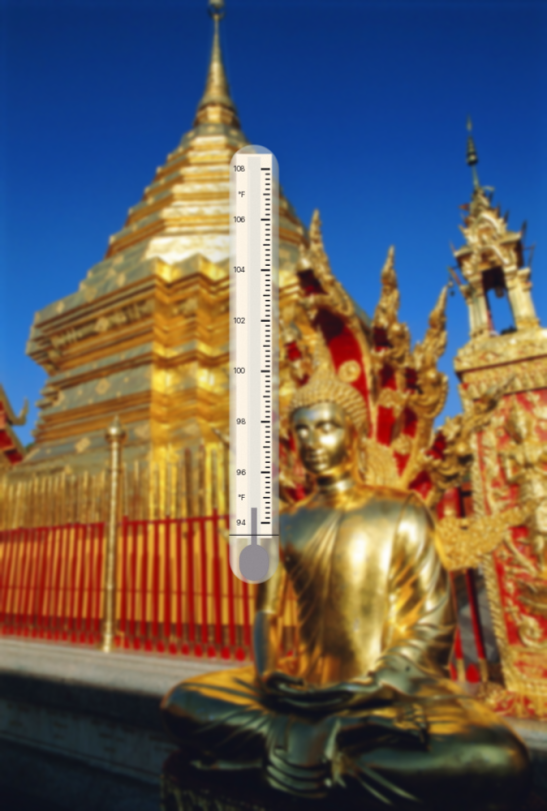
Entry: 94.6°F
